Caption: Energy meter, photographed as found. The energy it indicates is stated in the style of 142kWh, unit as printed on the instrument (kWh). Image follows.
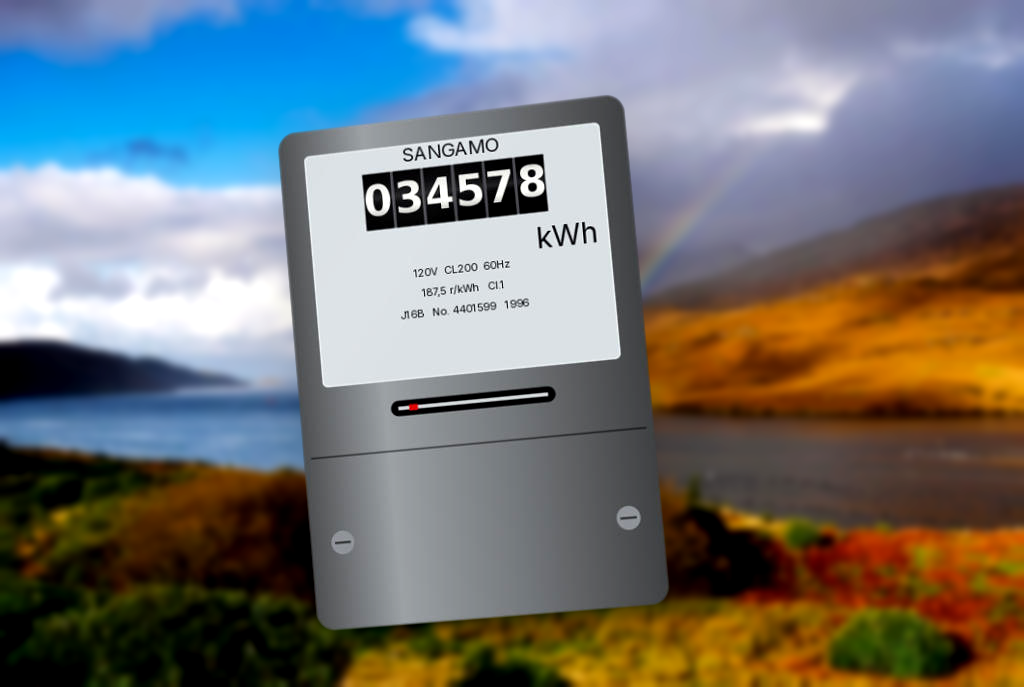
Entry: 34578kWh
